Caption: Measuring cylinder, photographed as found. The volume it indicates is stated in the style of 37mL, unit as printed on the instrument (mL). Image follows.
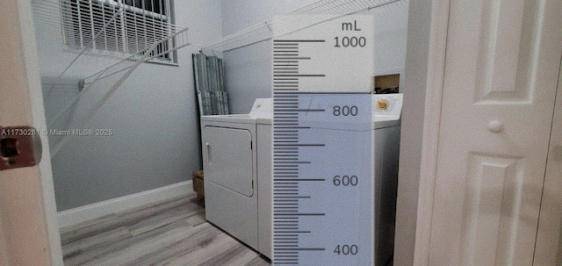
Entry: 850mL
